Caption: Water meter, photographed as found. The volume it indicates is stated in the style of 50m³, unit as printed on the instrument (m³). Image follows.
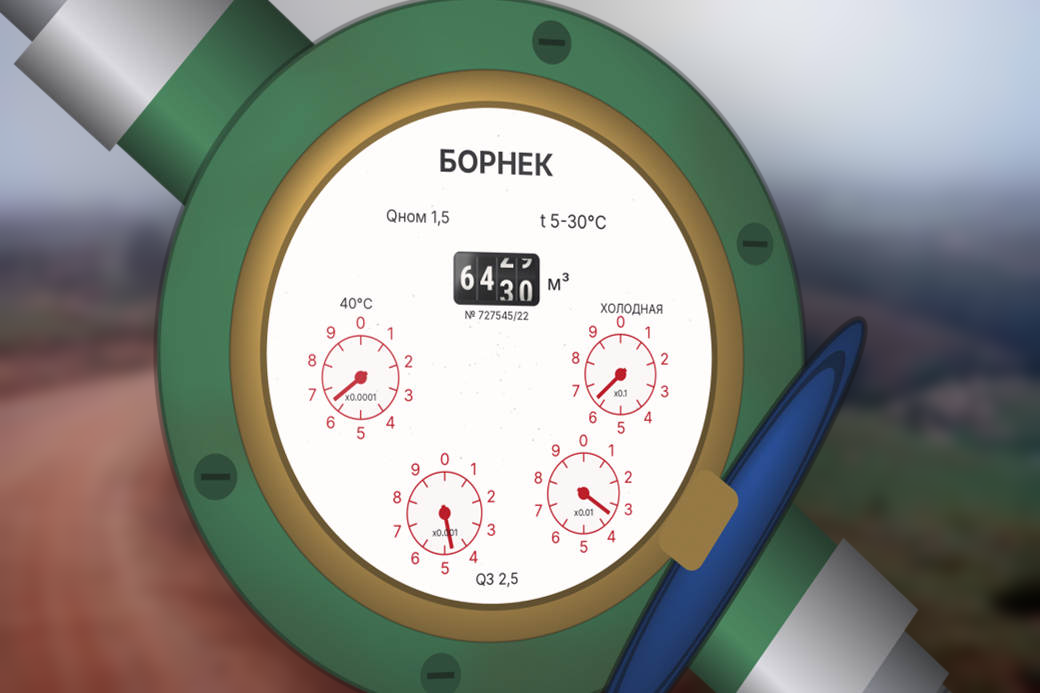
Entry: 6429.6346m³
